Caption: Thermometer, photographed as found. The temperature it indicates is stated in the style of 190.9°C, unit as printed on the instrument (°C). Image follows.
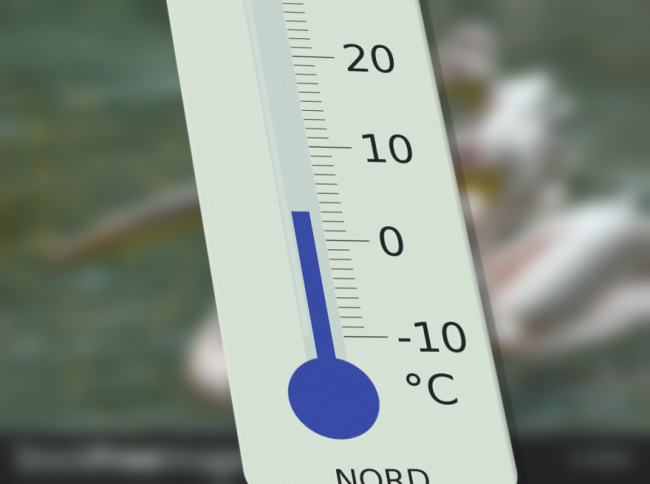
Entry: 3°C
